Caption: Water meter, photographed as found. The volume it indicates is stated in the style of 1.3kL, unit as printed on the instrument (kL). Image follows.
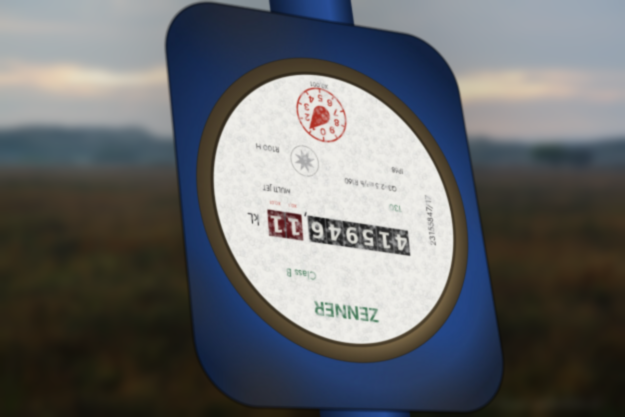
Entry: 415946.111kL
